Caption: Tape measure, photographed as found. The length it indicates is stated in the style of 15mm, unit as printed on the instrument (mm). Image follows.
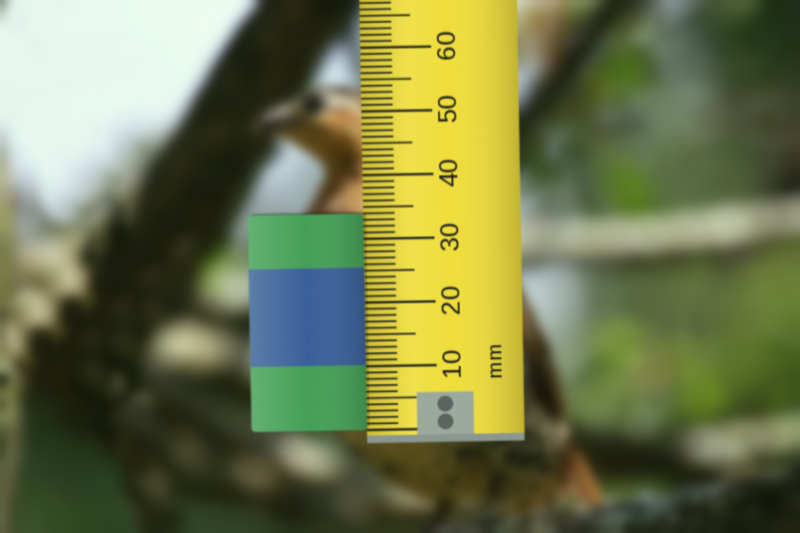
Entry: 34mm
